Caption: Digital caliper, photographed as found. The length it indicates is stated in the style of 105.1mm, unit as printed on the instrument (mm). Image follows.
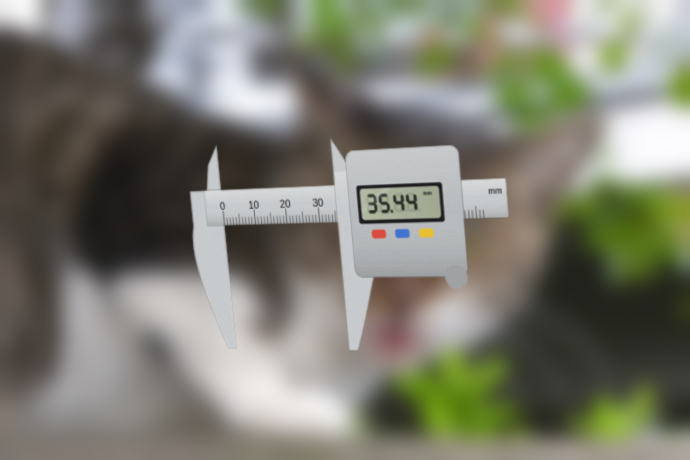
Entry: 35.44mm
